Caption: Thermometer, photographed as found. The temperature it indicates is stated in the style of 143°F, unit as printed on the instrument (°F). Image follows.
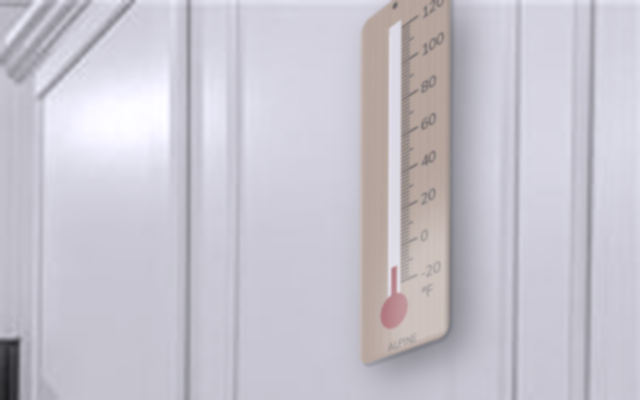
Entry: -10°F
